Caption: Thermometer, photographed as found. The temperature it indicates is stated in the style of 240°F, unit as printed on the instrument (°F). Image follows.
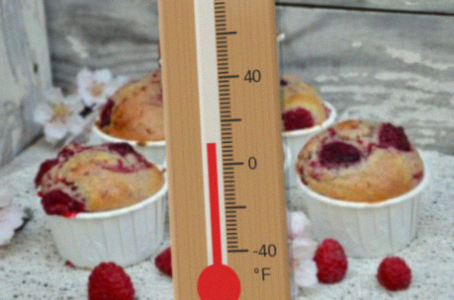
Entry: 10°F
